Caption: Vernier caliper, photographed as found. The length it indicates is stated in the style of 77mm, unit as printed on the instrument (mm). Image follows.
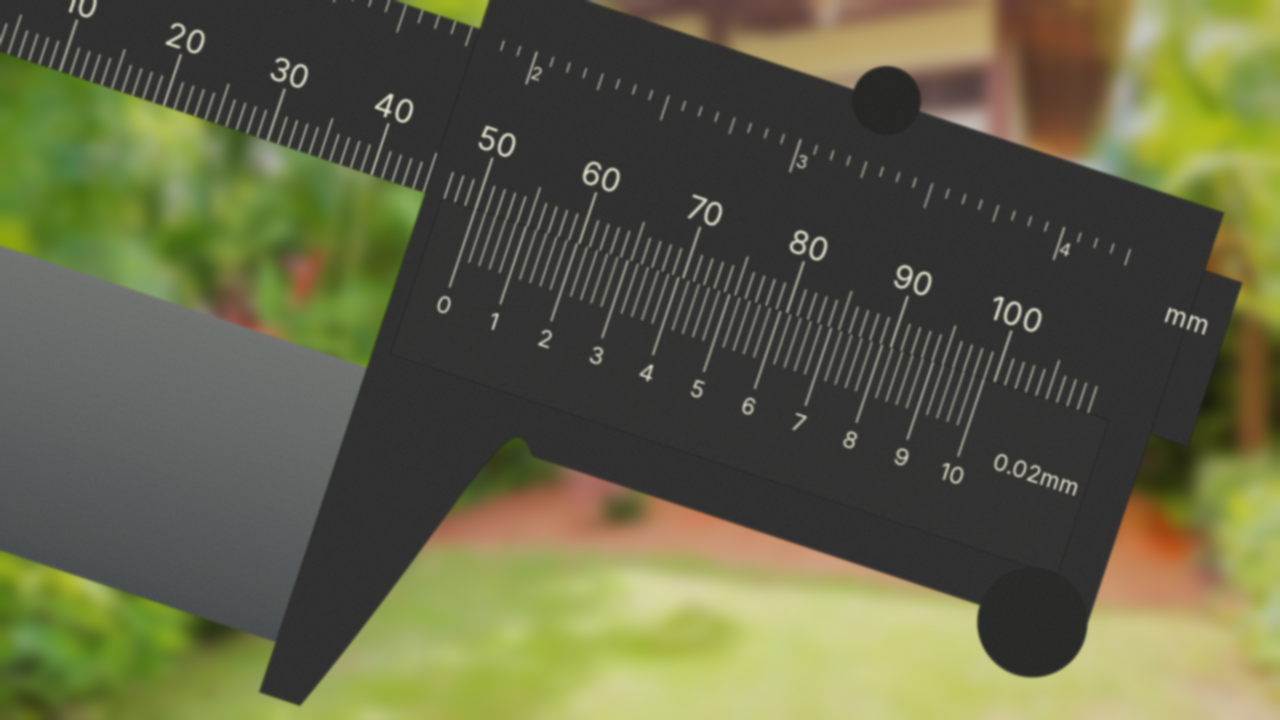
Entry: 50.0mm
